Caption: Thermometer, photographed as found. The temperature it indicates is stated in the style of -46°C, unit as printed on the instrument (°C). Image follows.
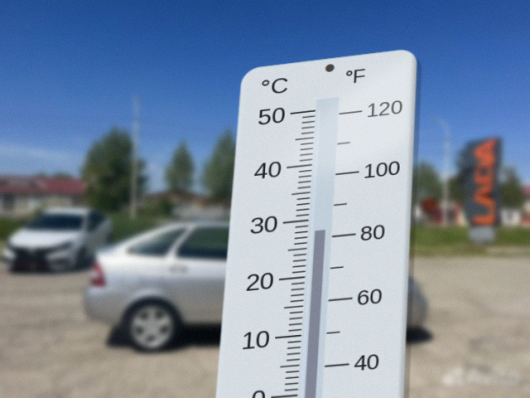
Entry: 28°C
